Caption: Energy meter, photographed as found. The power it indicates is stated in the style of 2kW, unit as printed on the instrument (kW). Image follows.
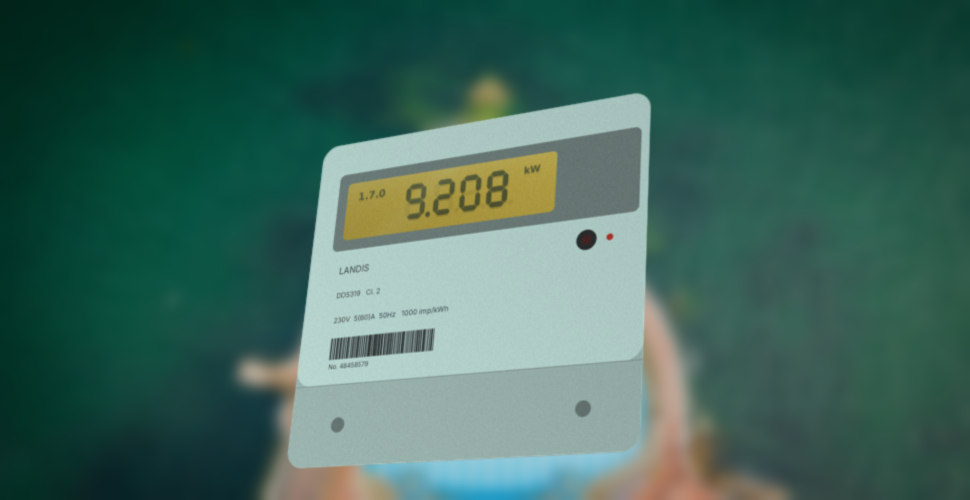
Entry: 9.208kW
